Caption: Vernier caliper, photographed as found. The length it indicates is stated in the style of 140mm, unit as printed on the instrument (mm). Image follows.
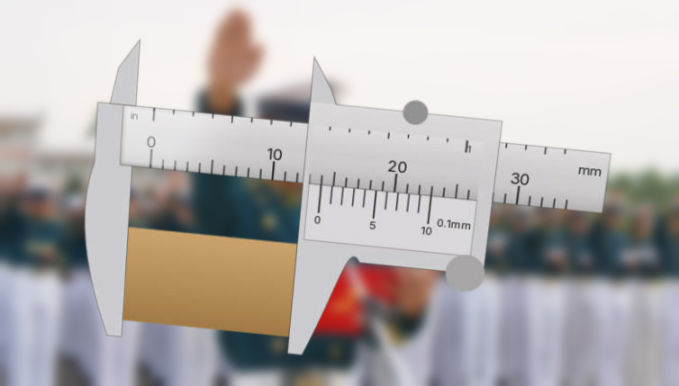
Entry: 14.0mm
